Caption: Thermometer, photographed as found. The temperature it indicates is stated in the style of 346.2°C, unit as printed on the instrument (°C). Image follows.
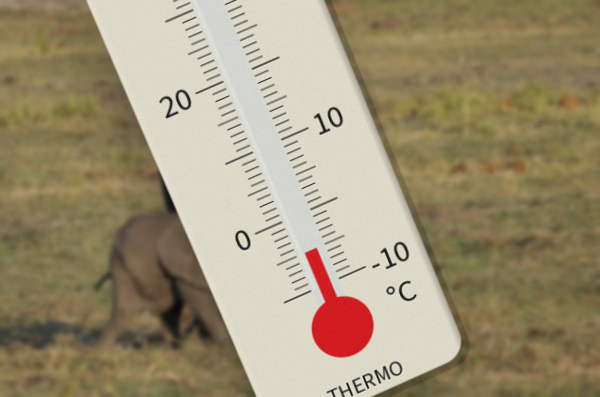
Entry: -5°C
